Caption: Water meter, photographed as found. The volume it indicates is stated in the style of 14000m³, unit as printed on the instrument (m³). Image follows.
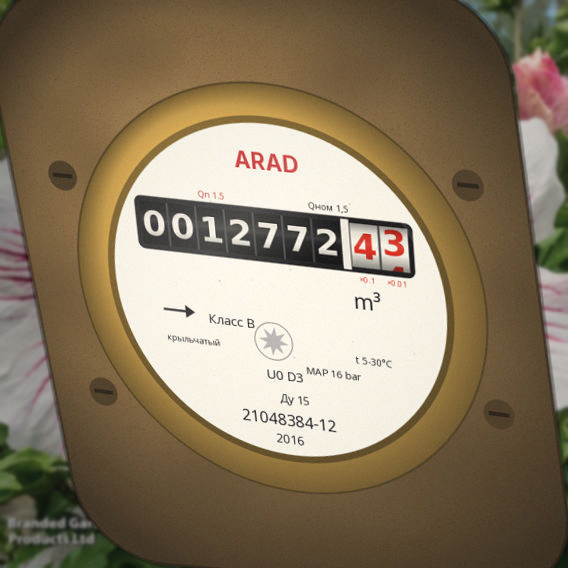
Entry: 12772.43m³
